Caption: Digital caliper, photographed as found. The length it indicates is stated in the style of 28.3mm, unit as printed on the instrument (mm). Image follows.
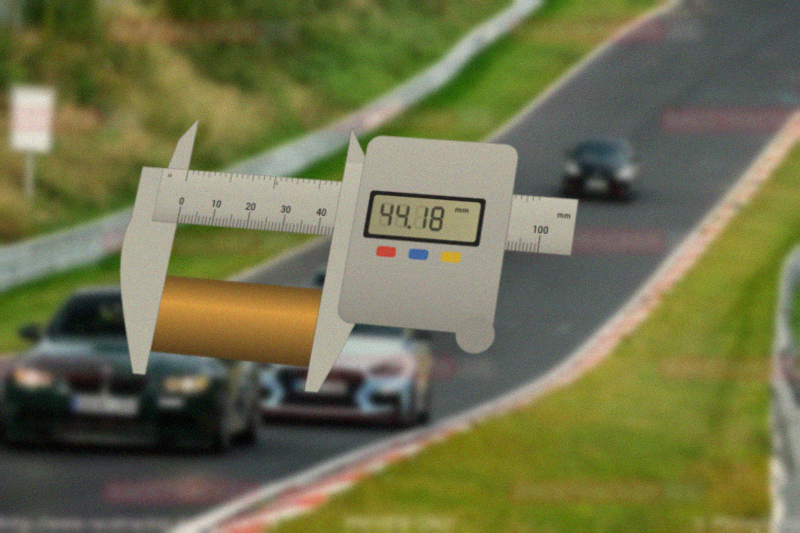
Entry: 44.18mm
